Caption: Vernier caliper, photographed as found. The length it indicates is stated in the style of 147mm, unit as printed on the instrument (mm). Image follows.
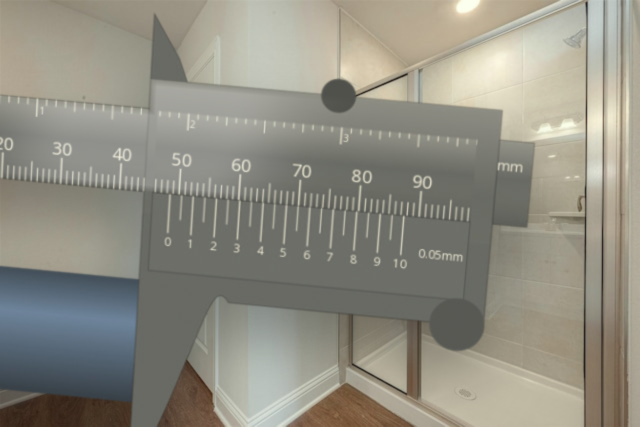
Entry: 48.5mm
